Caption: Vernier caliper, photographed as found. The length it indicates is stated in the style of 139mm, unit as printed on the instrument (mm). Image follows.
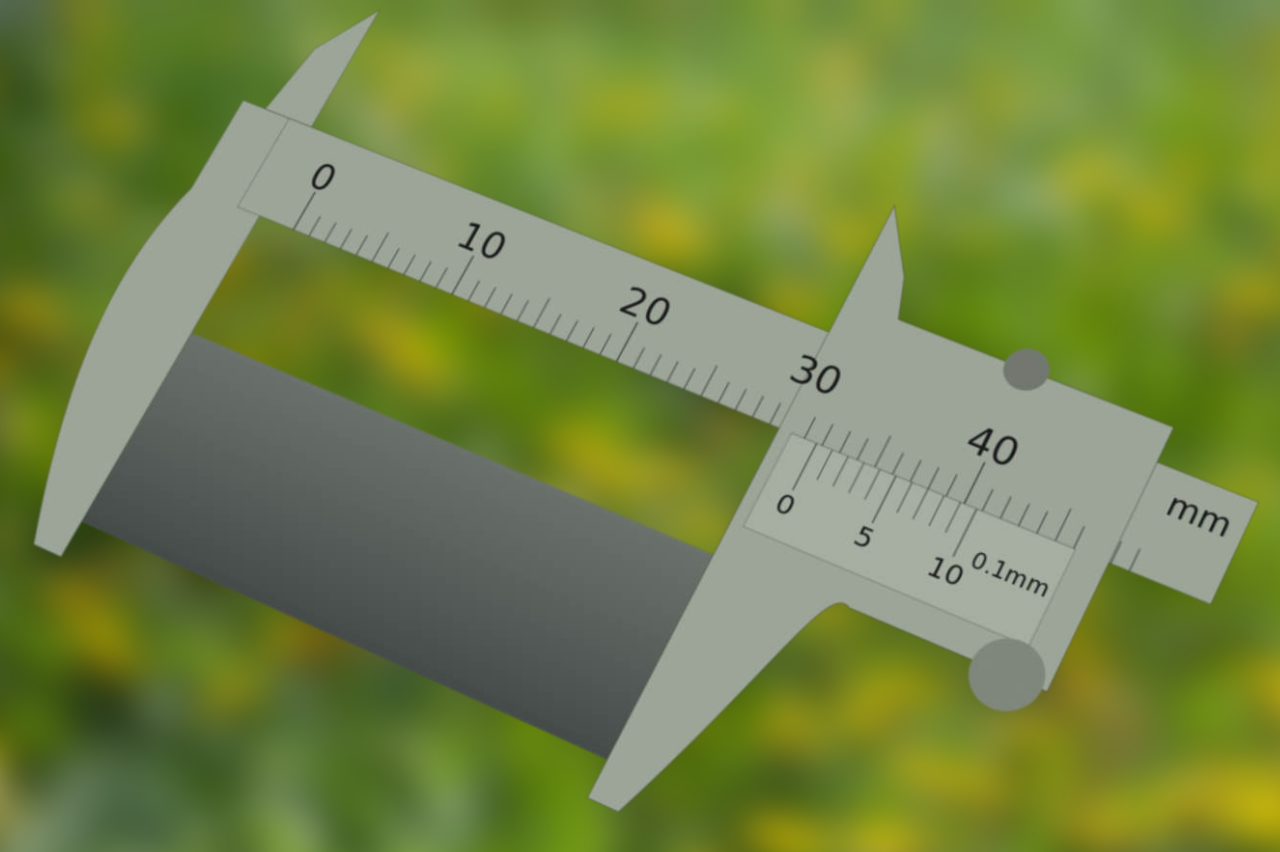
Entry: 31.7mm
